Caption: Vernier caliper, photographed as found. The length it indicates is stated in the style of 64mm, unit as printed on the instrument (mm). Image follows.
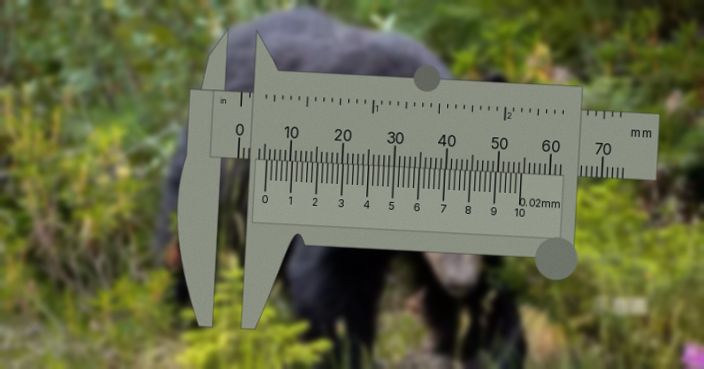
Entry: 5.5mm
